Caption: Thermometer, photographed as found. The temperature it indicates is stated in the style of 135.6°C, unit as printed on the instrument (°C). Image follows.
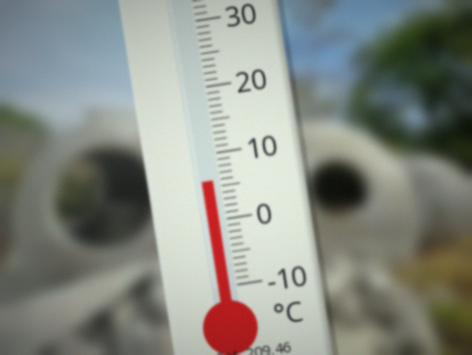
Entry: 6°C
